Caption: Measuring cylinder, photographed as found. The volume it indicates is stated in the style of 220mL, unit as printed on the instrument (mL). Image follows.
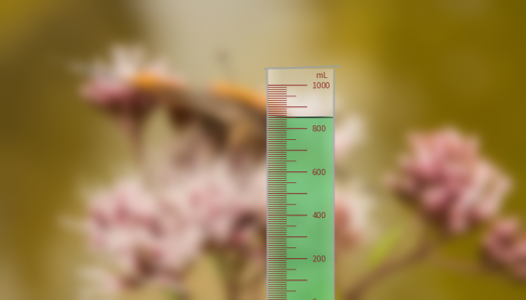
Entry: 850mL
